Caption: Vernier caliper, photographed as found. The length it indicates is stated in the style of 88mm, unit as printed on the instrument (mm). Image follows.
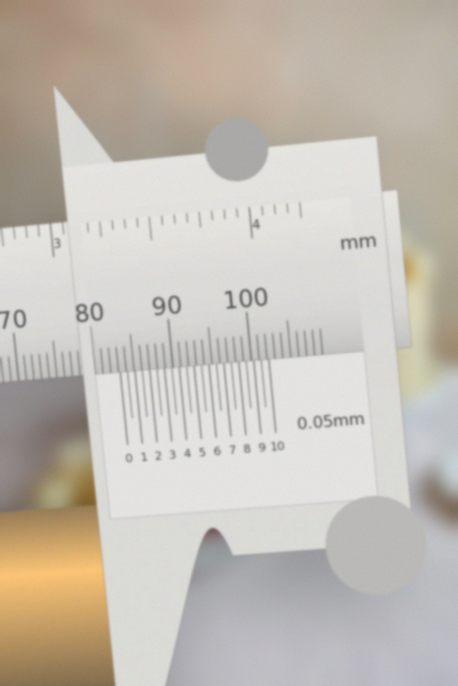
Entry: 83.2mm
